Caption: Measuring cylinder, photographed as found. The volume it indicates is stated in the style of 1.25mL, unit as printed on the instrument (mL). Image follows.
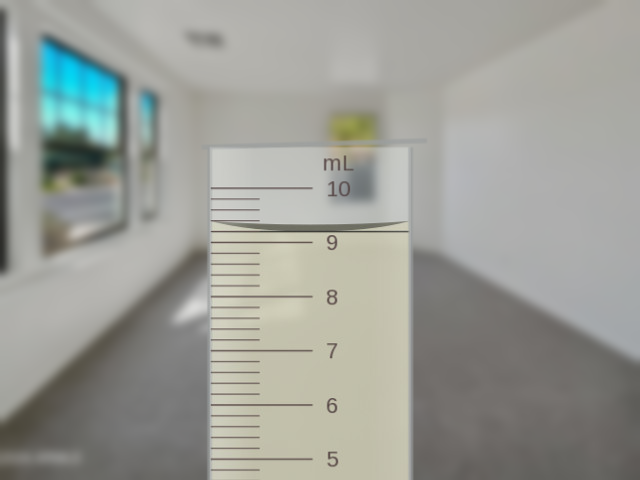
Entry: 9.2mL
